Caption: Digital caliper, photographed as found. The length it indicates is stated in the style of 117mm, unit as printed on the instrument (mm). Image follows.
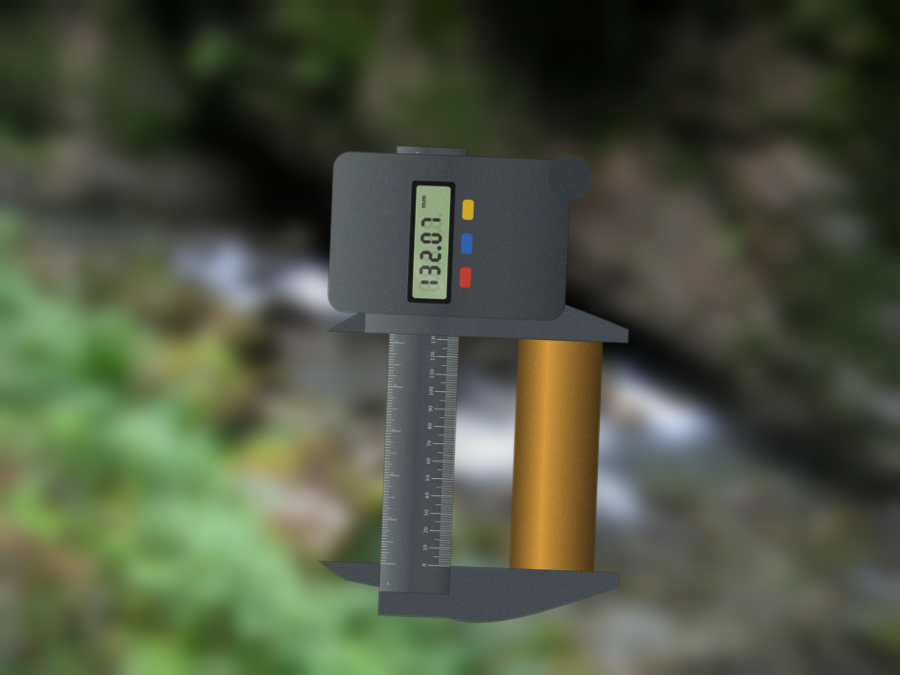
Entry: 132.07mm
